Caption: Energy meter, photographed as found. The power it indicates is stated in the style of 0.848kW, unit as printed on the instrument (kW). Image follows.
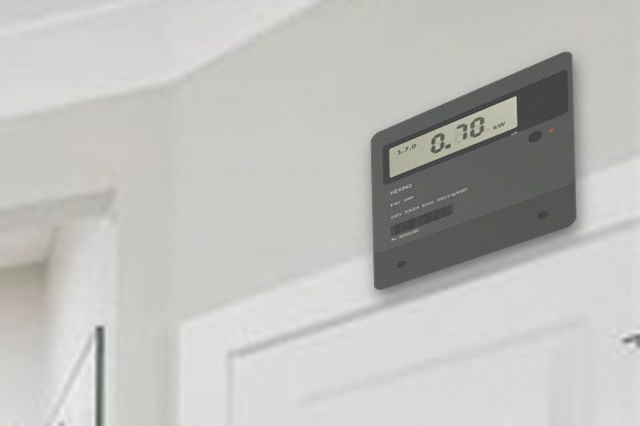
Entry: 0.70kW
